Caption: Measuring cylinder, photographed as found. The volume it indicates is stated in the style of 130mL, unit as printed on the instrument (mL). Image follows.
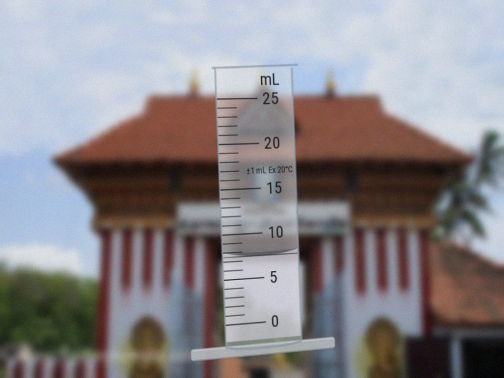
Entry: 7.5mL
